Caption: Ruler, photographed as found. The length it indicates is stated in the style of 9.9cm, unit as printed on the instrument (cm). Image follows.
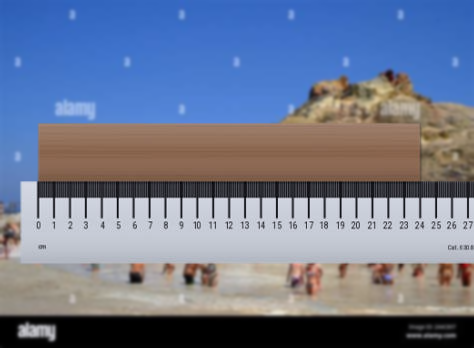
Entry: 24cm
